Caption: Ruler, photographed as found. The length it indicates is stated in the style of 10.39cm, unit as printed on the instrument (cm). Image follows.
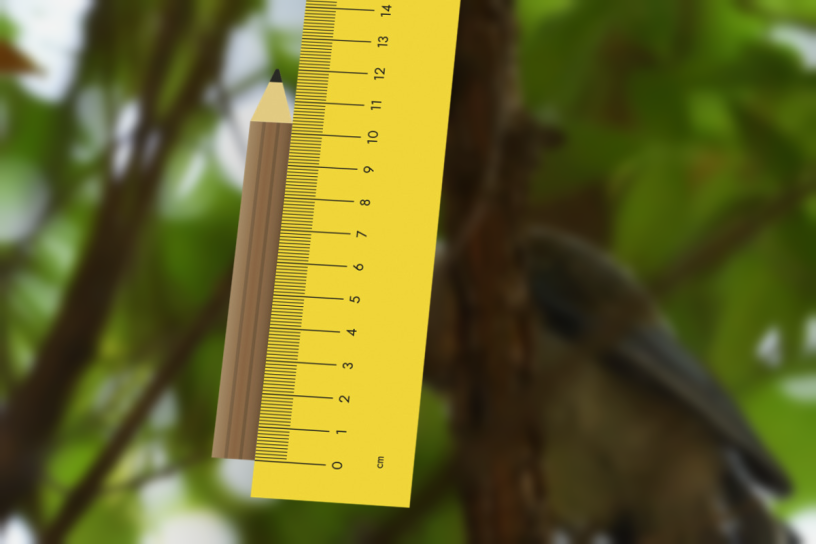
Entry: 12cm
